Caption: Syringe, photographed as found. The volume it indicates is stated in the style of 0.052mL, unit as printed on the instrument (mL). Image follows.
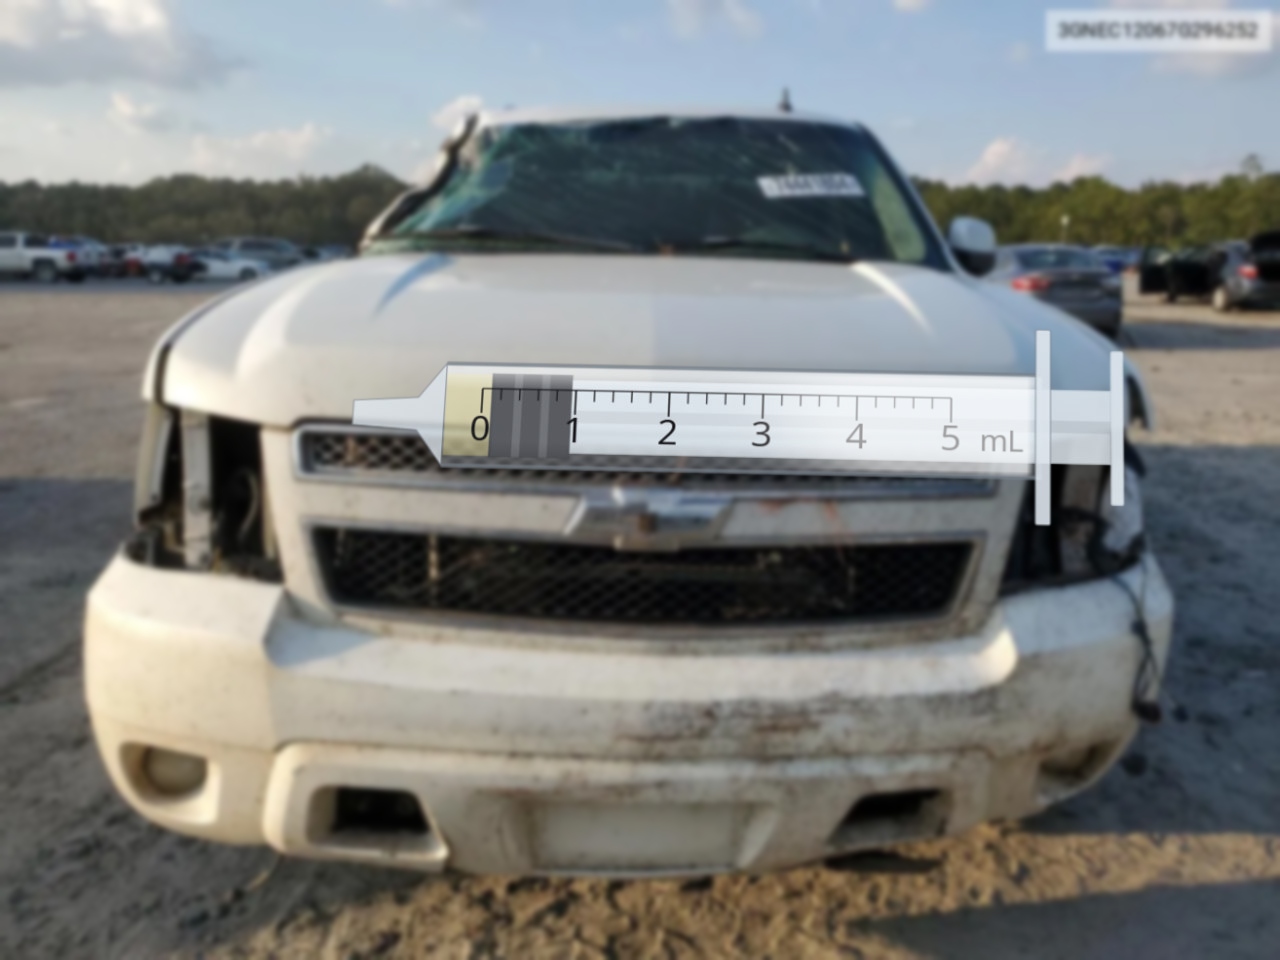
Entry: 0.1mL
